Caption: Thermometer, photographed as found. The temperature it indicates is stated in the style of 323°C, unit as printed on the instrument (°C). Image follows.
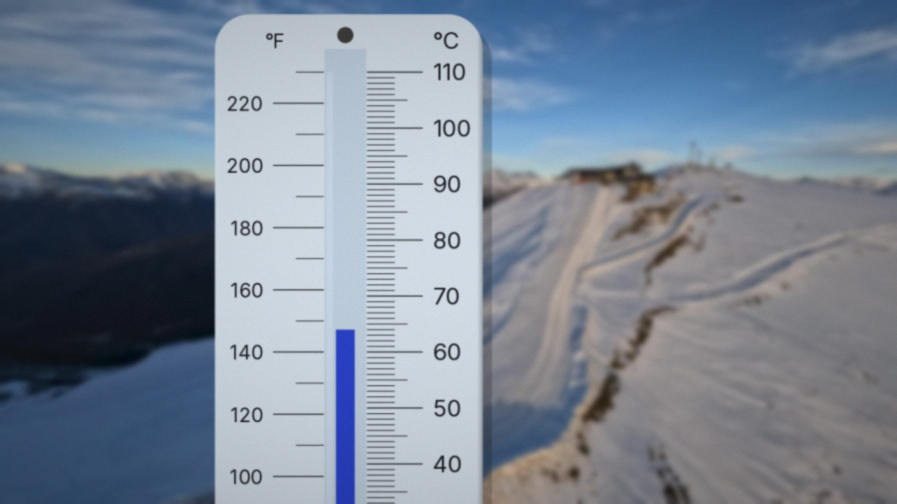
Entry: 64°C
